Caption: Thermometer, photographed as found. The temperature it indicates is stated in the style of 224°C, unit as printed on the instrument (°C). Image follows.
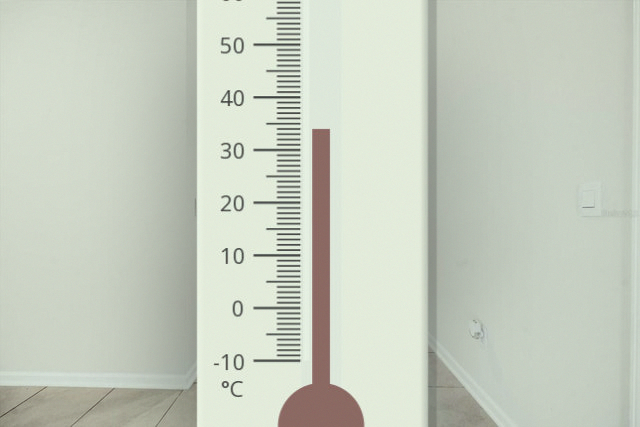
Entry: 34°C
